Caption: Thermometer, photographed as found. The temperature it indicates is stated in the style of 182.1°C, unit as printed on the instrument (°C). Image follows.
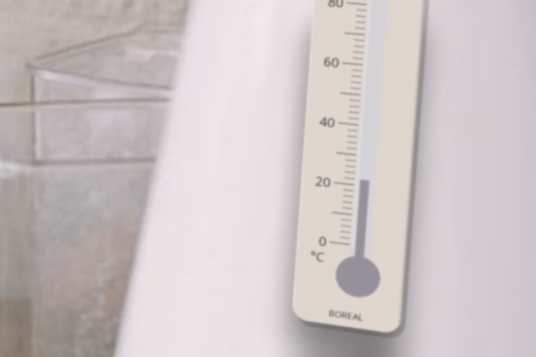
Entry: 22°C
